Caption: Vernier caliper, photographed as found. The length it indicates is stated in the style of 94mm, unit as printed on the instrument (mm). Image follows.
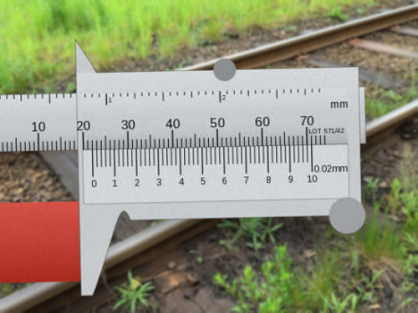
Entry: 22.0mm
